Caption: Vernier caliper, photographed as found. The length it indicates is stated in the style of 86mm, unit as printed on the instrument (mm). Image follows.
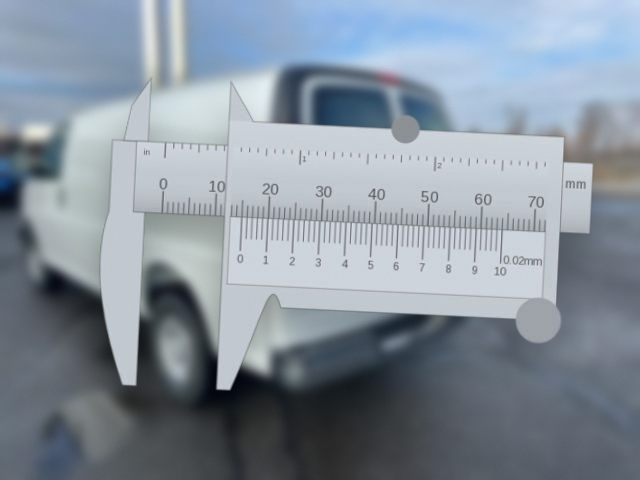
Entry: 15.0mm
